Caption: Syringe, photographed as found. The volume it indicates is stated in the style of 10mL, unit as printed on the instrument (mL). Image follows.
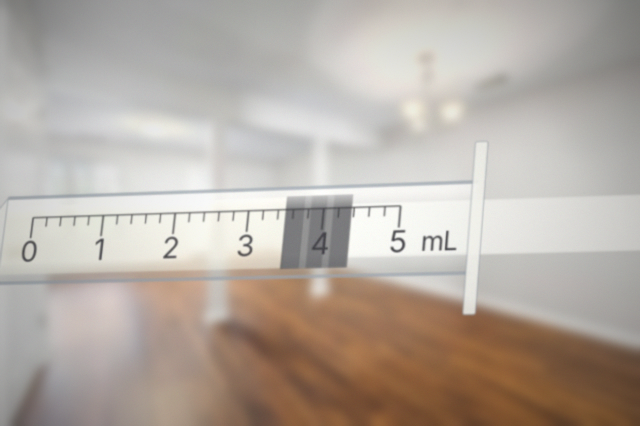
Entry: 3.5mL
